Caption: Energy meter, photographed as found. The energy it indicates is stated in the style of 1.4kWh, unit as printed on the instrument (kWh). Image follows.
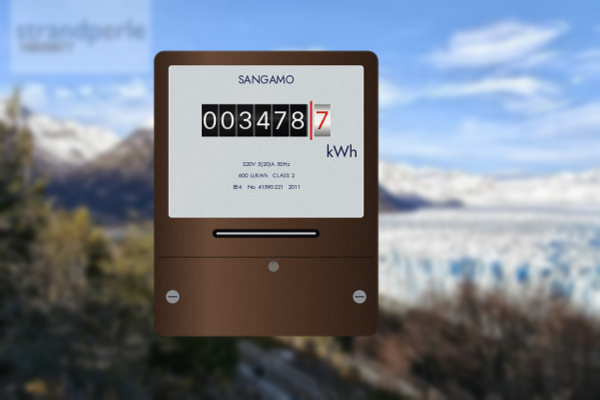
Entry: 3478.7kWh
